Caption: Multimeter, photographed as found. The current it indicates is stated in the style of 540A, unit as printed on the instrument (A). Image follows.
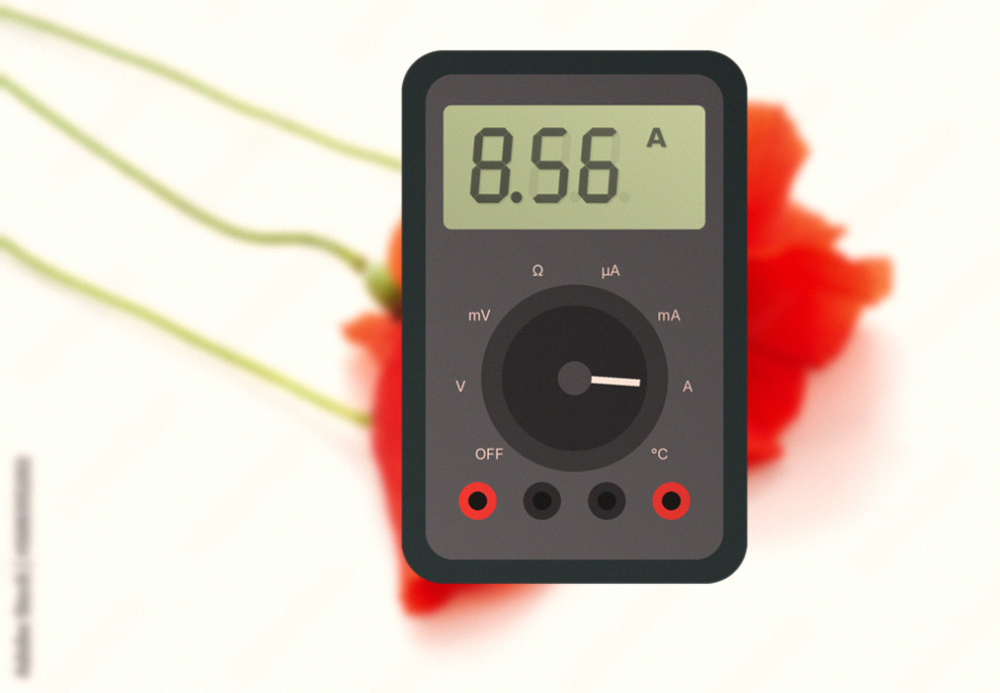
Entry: 8.56A
